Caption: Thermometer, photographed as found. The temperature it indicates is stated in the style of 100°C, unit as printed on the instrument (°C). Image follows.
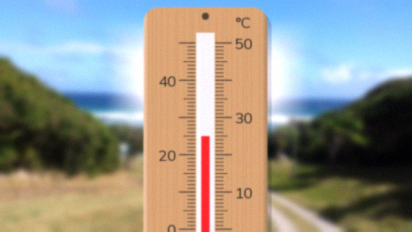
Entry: 25°C
